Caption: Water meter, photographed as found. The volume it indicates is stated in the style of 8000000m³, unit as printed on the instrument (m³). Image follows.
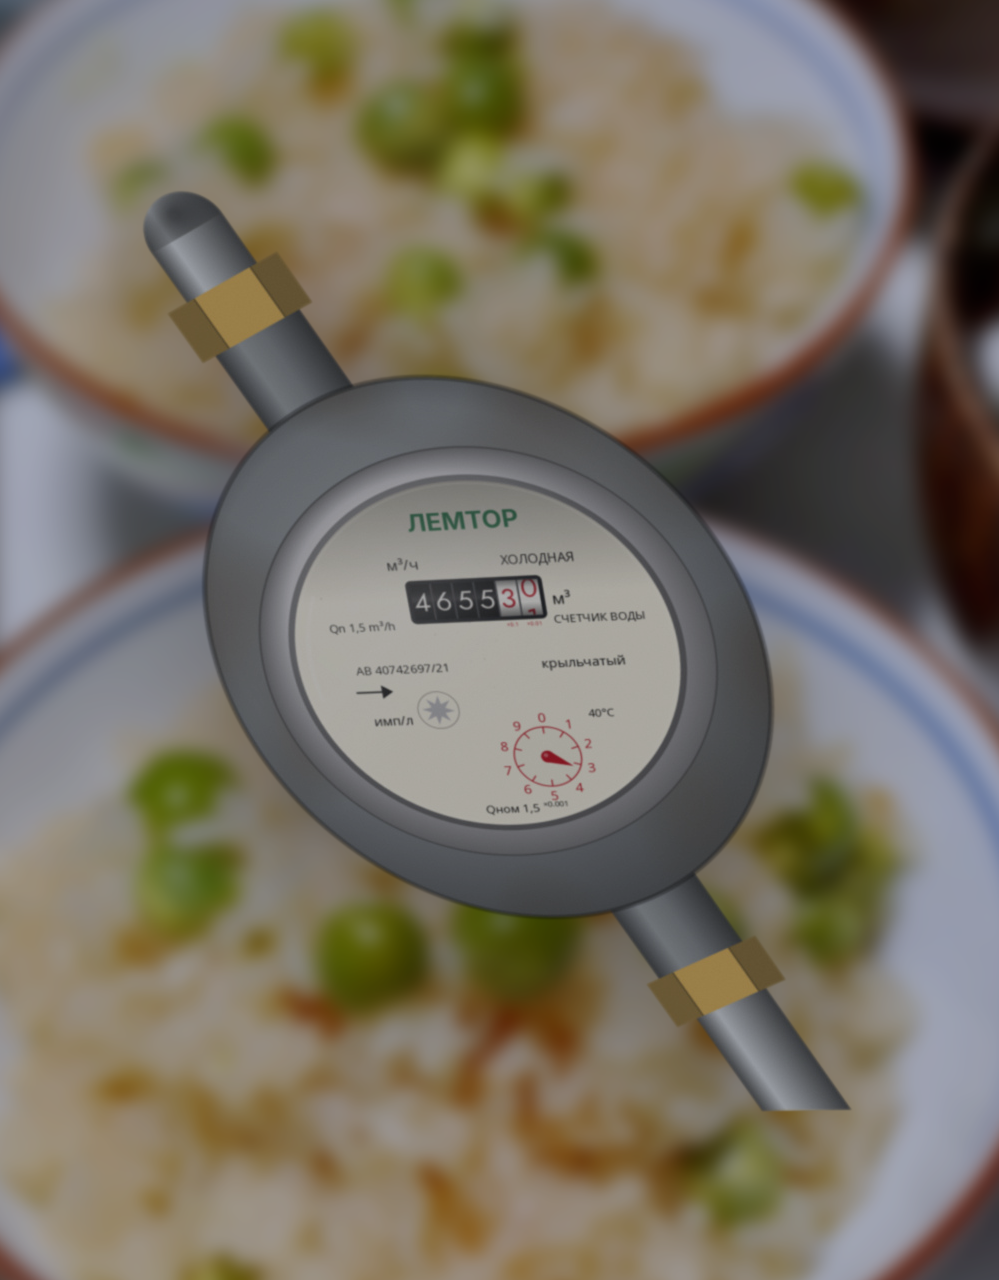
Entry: 4655.303m³
